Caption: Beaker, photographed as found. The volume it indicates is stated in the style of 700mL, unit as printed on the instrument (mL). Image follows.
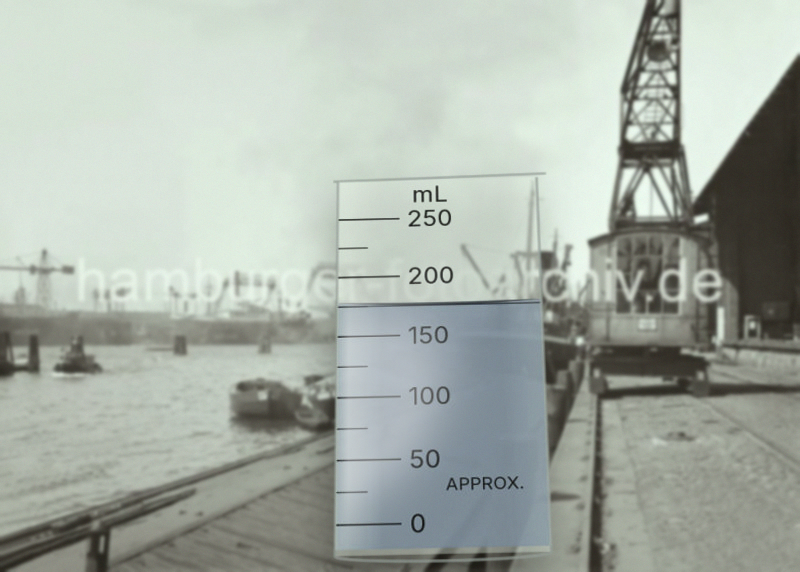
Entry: 175mL
